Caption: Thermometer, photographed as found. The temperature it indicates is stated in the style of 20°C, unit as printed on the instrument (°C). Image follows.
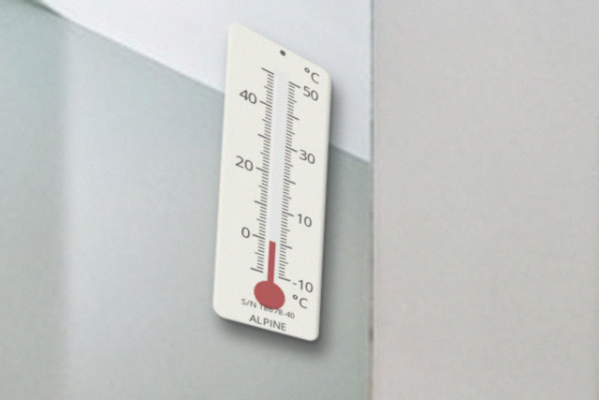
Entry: 0°C
